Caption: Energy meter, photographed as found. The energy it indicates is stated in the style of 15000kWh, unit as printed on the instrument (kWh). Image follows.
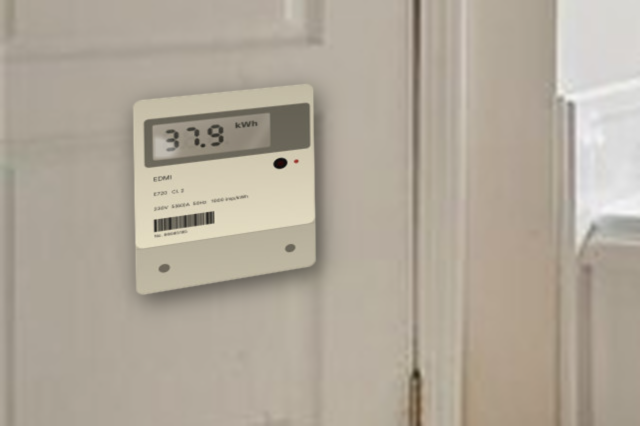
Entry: 37.9kWh
